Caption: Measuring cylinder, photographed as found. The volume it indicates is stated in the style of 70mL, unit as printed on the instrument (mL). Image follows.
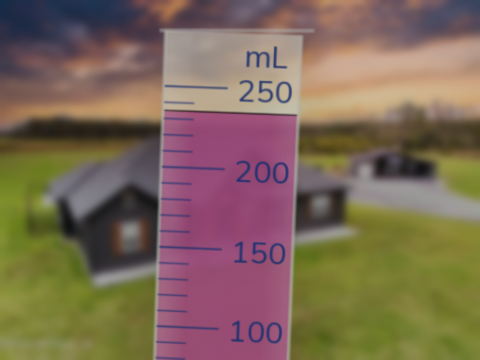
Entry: 235mL
